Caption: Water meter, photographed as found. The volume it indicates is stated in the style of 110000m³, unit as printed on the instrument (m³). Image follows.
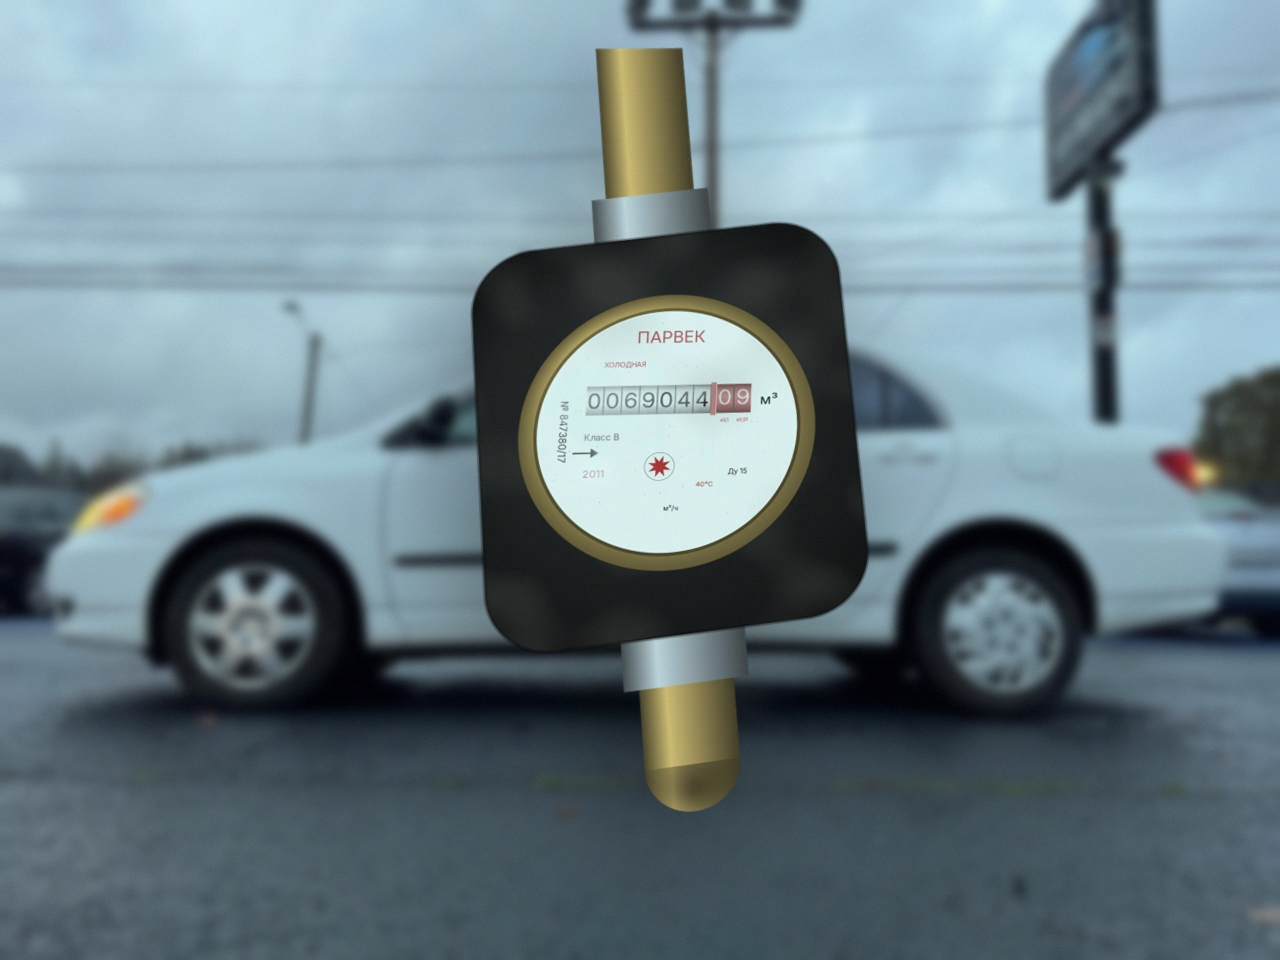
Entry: 69044.09m³
